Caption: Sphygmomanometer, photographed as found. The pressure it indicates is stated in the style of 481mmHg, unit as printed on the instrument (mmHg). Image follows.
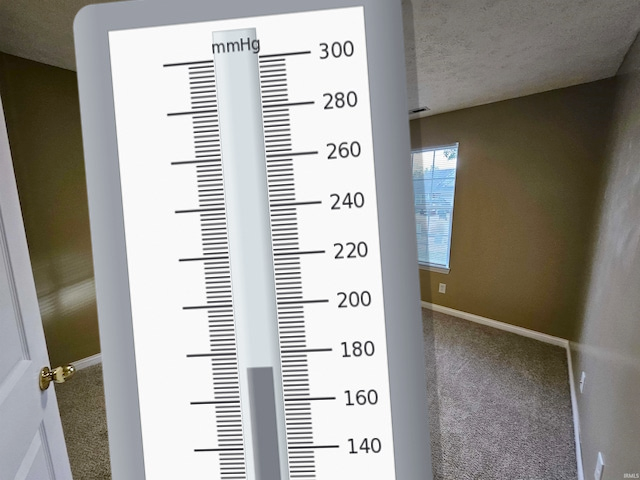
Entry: 174mmHg
